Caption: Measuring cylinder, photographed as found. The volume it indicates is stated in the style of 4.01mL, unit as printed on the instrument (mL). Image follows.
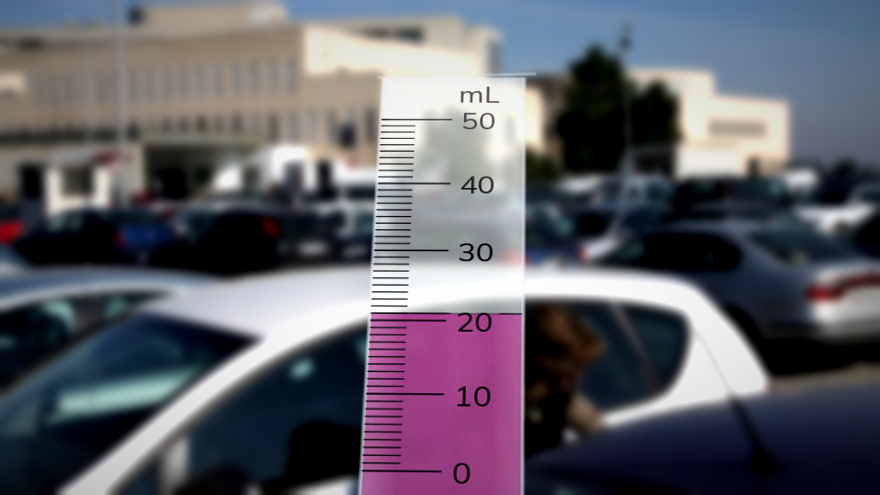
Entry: 21mL
